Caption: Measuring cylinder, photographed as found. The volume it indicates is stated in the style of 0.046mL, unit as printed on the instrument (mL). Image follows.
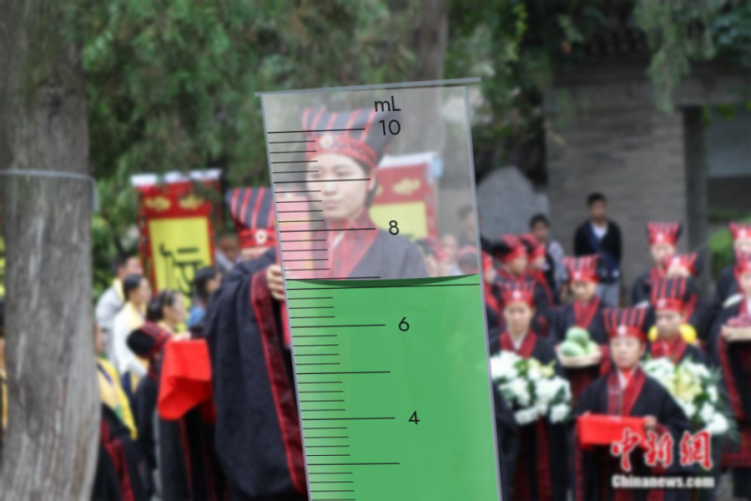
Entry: 6.8mL
